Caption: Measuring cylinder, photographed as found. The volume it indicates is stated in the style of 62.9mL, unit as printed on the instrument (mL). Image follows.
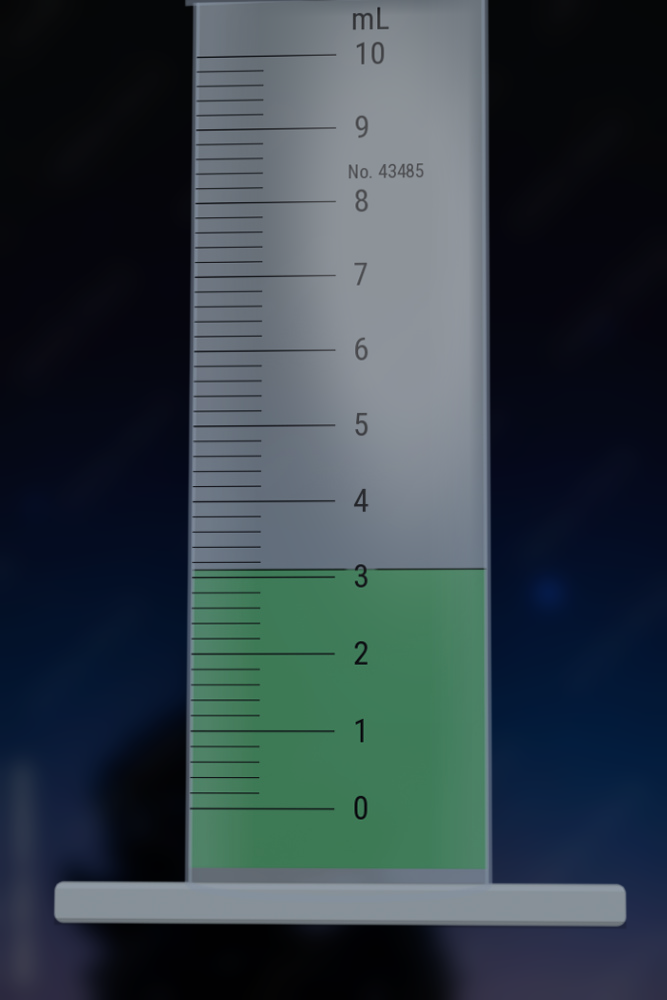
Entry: 3.1mL
